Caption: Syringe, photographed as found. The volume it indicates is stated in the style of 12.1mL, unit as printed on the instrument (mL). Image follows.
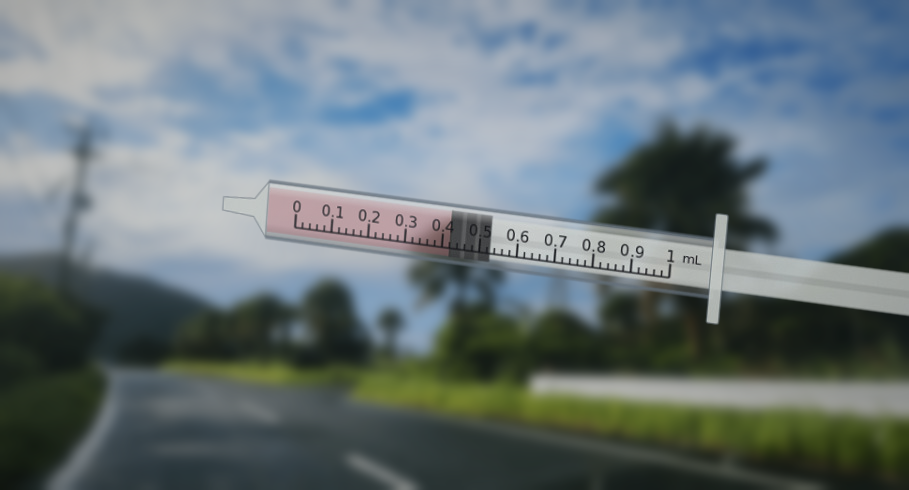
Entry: 0.42mL
